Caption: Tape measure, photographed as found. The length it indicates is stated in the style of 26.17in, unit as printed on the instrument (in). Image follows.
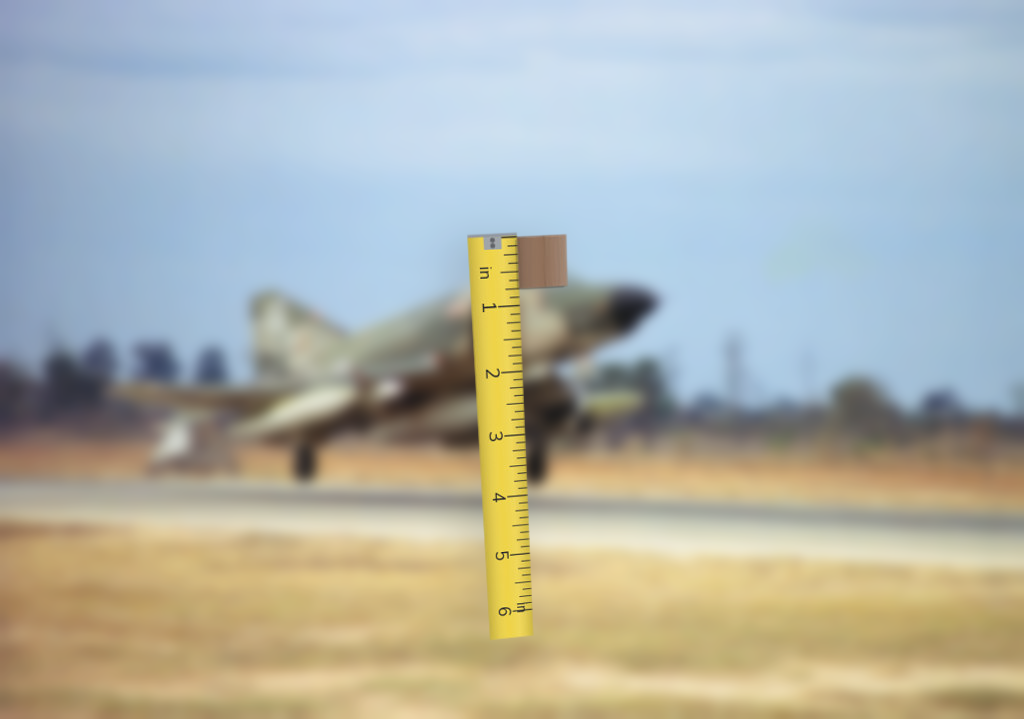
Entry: 0.75in
